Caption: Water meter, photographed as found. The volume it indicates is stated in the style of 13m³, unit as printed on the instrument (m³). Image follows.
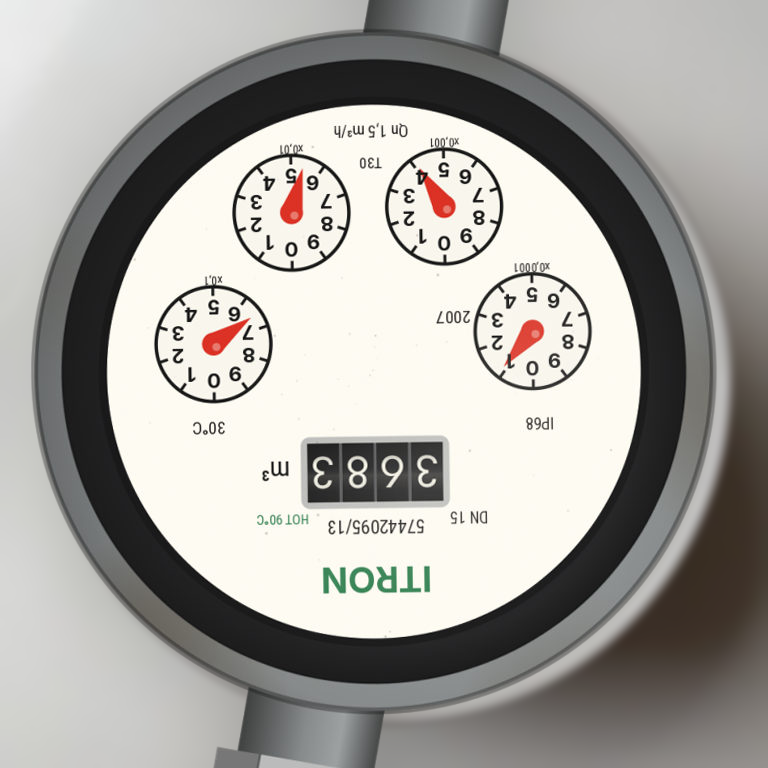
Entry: 3683.6541m³
